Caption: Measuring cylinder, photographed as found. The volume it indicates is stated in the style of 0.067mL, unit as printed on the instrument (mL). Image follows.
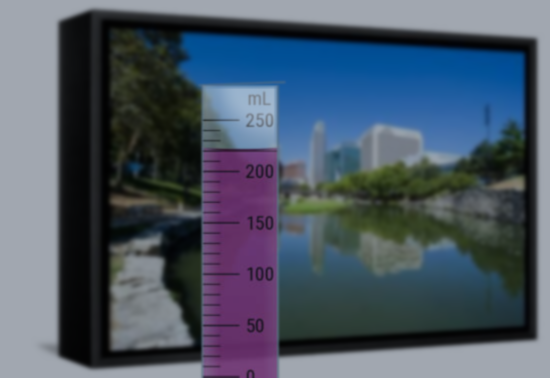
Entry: 220mL
